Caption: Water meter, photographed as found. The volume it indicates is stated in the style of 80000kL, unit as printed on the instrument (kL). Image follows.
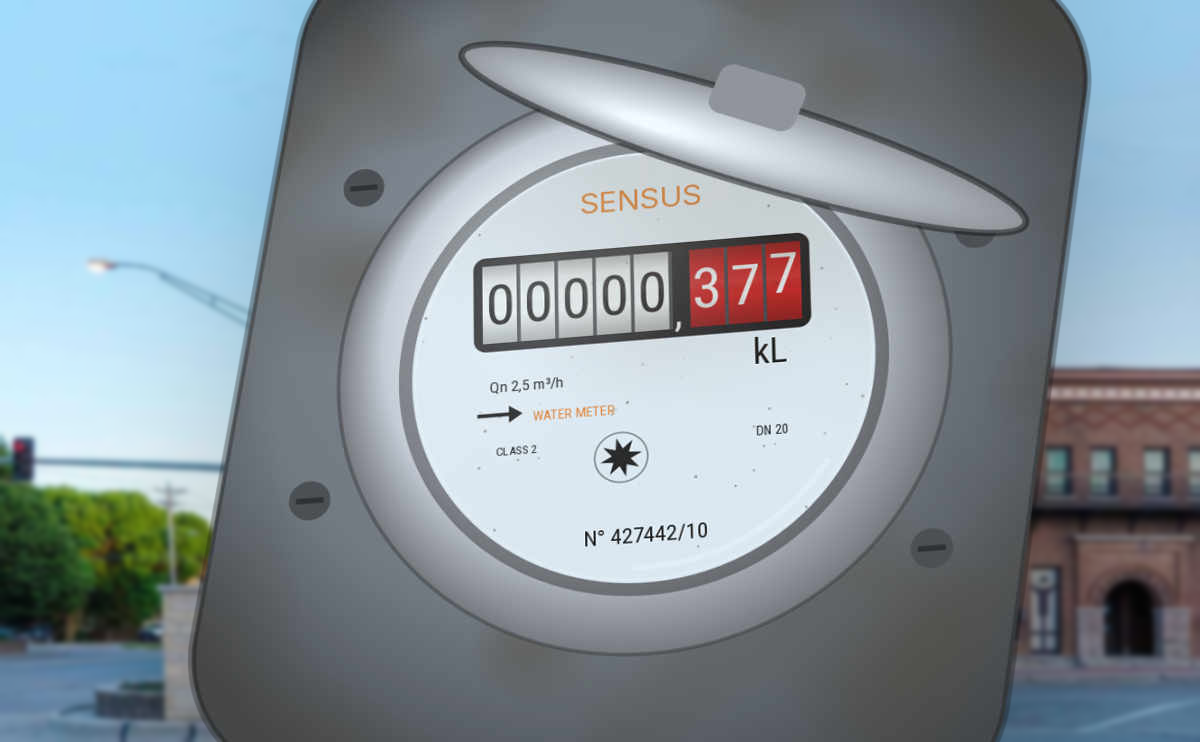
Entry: 0.377kL
